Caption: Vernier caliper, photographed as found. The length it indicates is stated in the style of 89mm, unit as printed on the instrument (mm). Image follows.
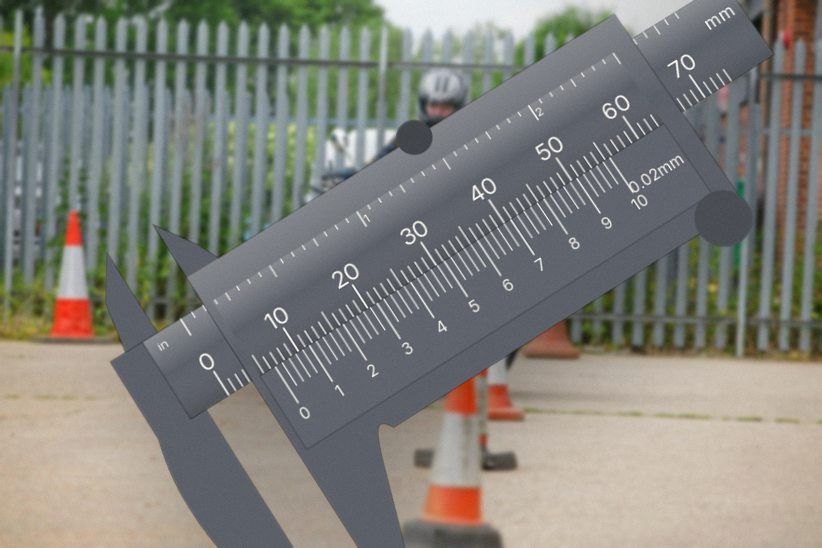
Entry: 6.6mm
